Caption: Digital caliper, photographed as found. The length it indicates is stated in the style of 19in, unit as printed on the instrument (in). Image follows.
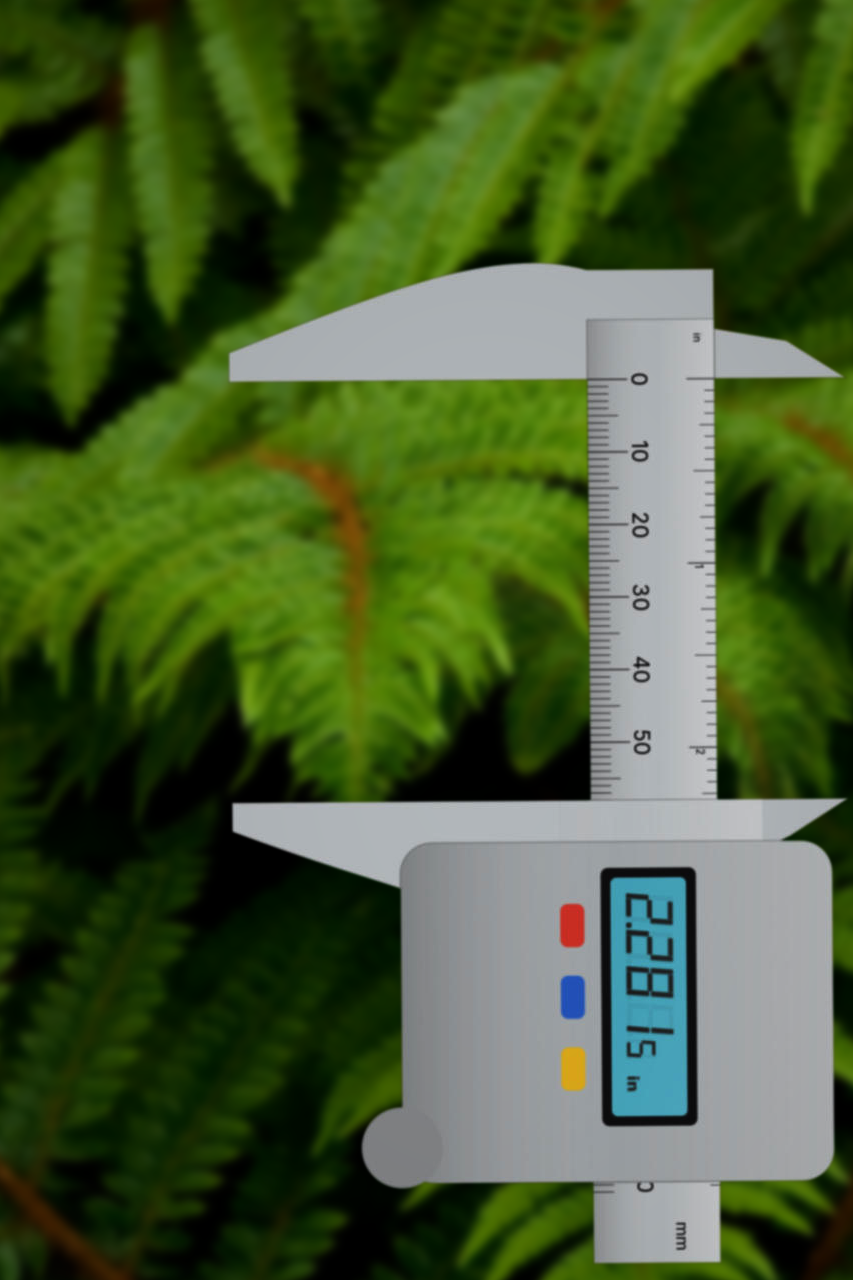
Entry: 2.2815in
